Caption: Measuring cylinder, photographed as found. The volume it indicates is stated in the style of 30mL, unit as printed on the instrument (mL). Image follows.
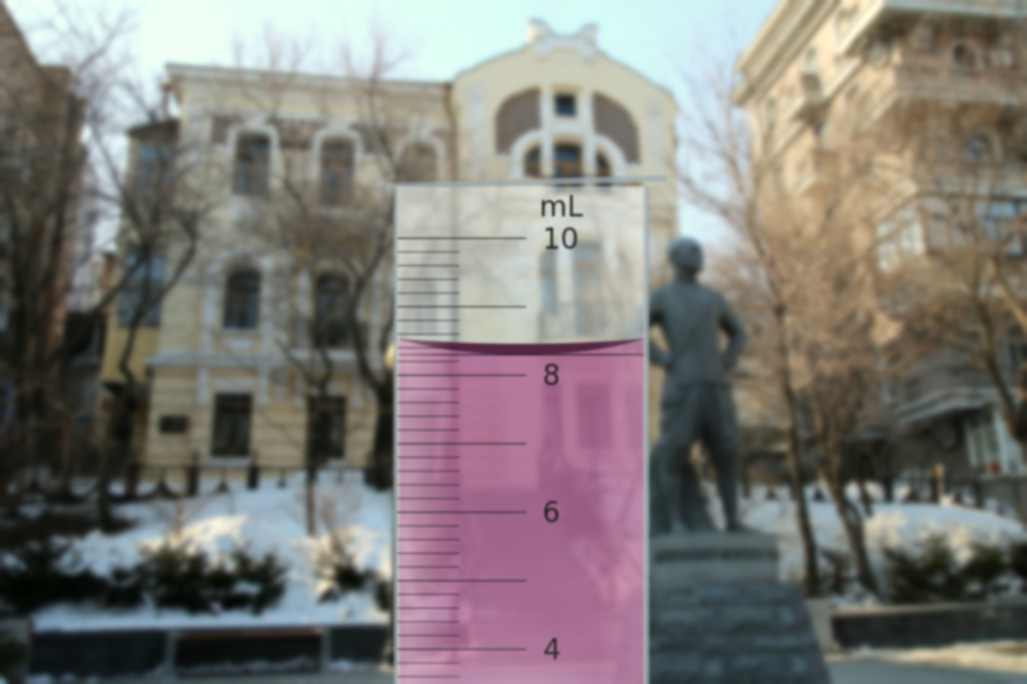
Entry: 8.3mL
